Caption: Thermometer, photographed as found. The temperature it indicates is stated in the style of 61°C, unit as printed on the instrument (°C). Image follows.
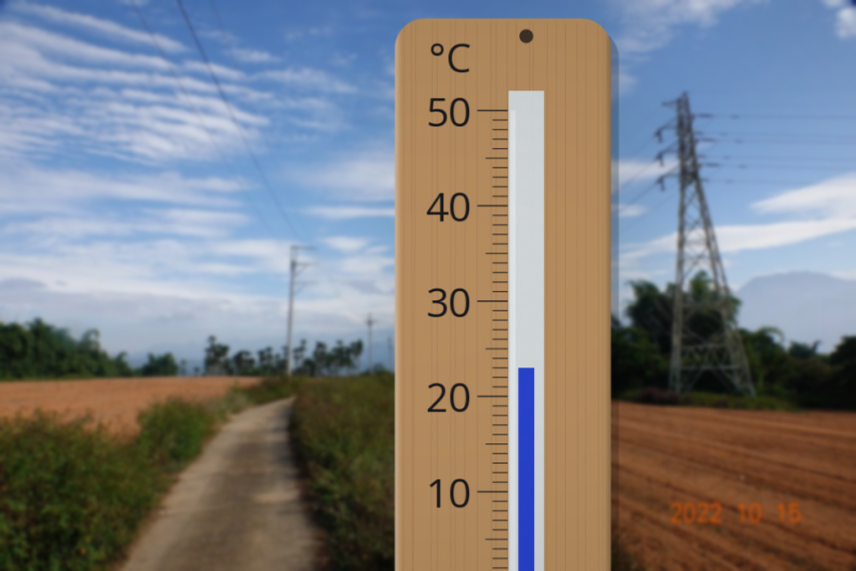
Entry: 23°C
